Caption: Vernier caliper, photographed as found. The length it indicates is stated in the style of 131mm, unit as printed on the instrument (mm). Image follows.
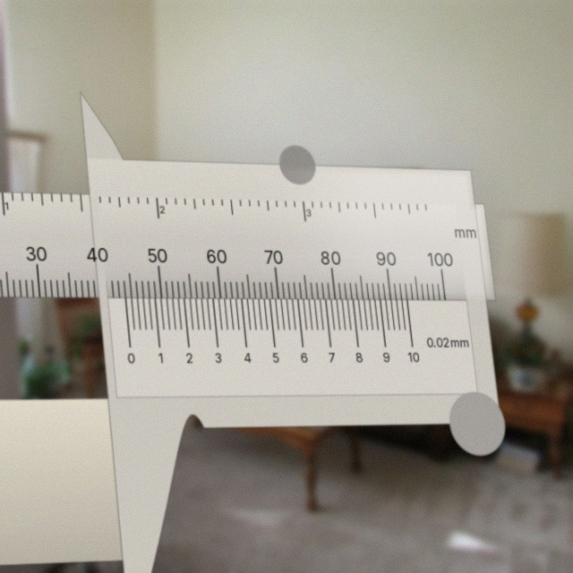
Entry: 44.0mm
